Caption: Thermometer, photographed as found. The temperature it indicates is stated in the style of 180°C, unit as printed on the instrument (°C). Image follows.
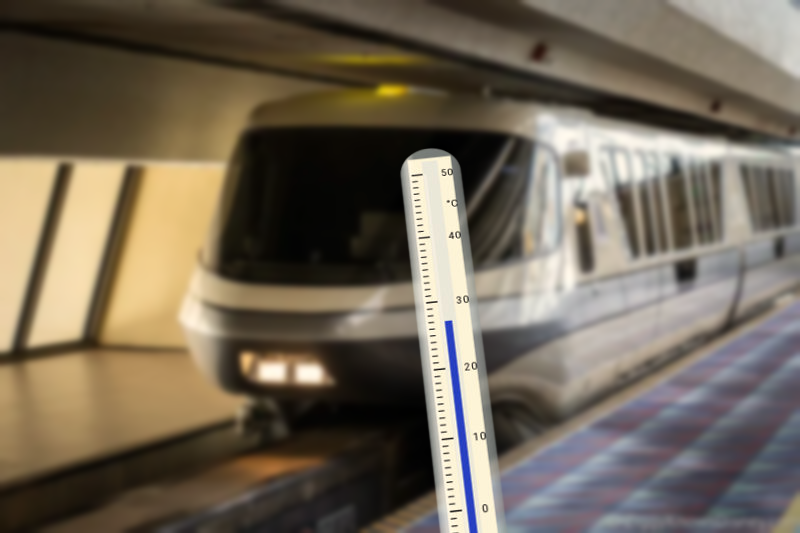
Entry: 27°C
